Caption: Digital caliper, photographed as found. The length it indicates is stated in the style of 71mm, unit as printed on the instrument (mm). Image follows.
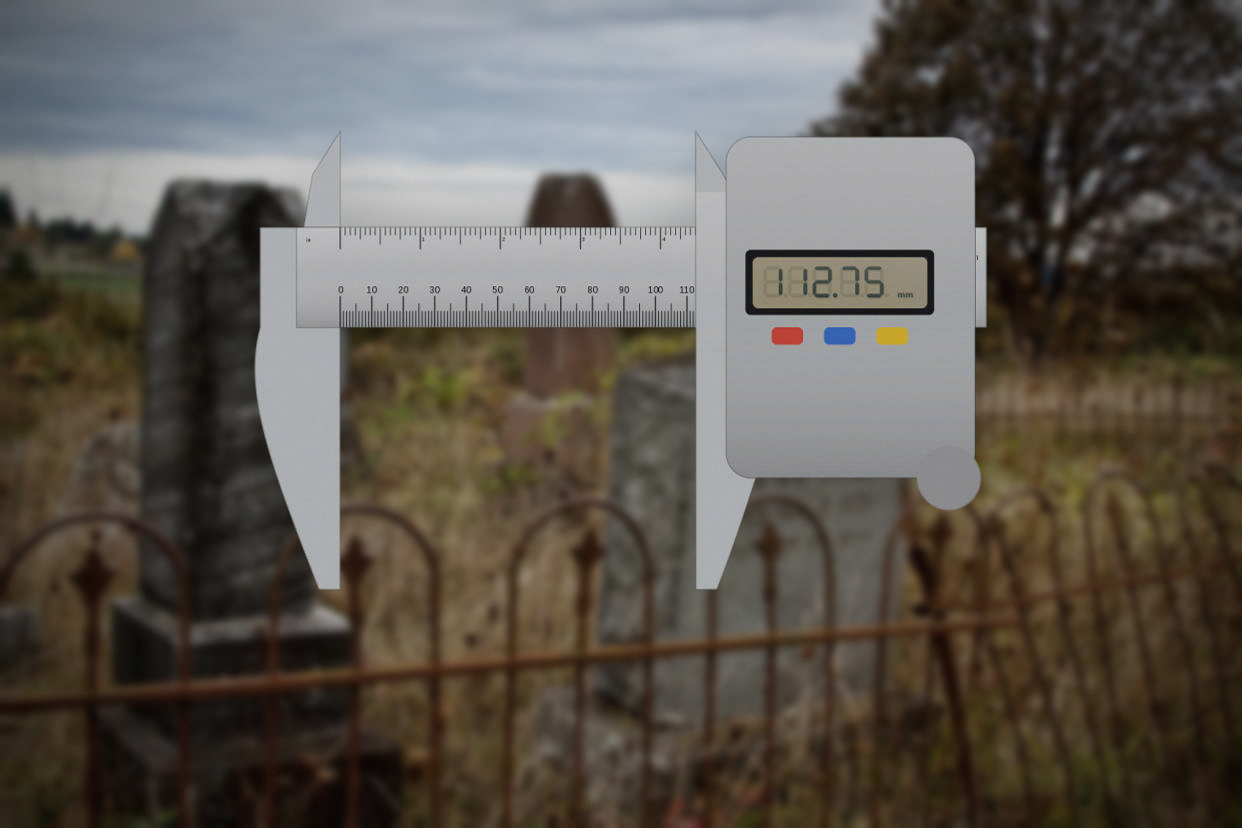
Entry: 112.75mm
